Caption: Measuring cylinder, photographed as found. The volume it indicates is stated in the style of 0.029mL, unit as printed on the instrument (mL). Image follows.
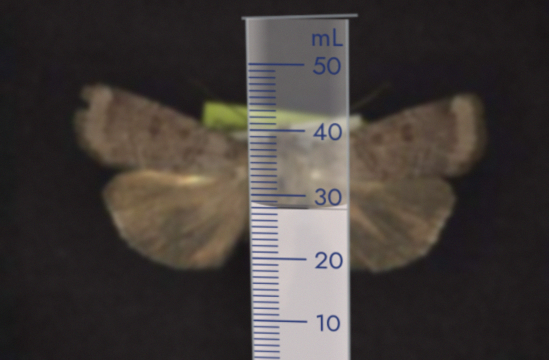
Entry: 28mL
